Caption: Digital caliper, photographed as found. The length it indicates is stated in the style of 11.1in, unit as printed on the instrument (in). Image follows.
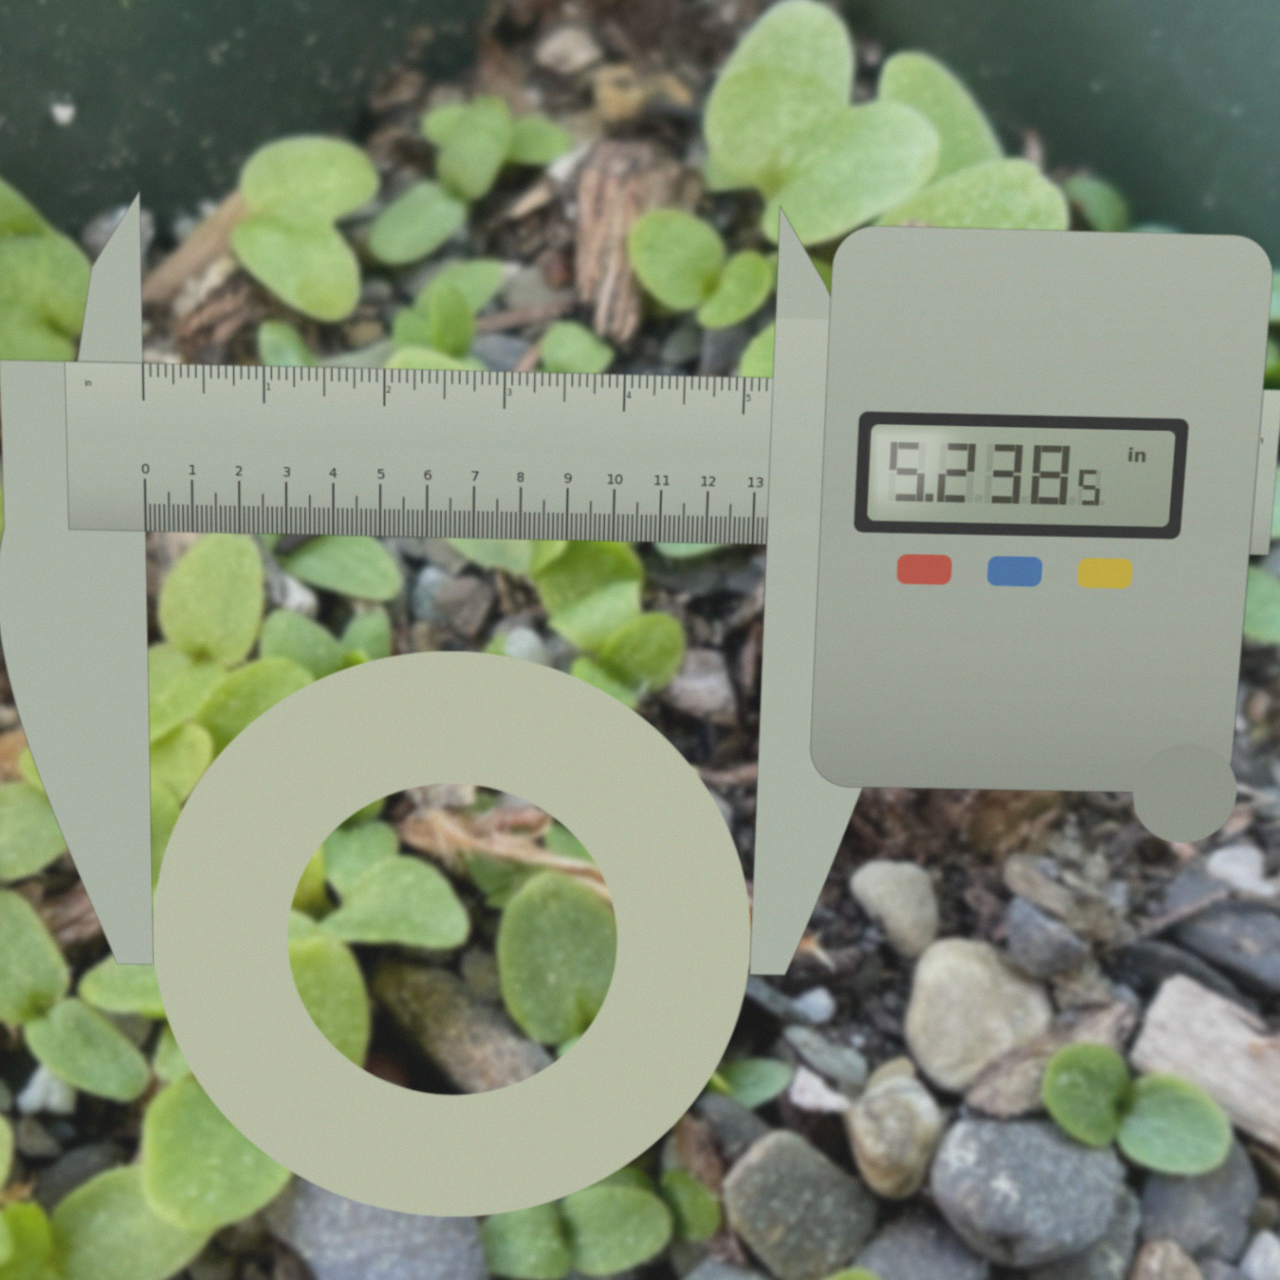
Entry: 5.2385in
